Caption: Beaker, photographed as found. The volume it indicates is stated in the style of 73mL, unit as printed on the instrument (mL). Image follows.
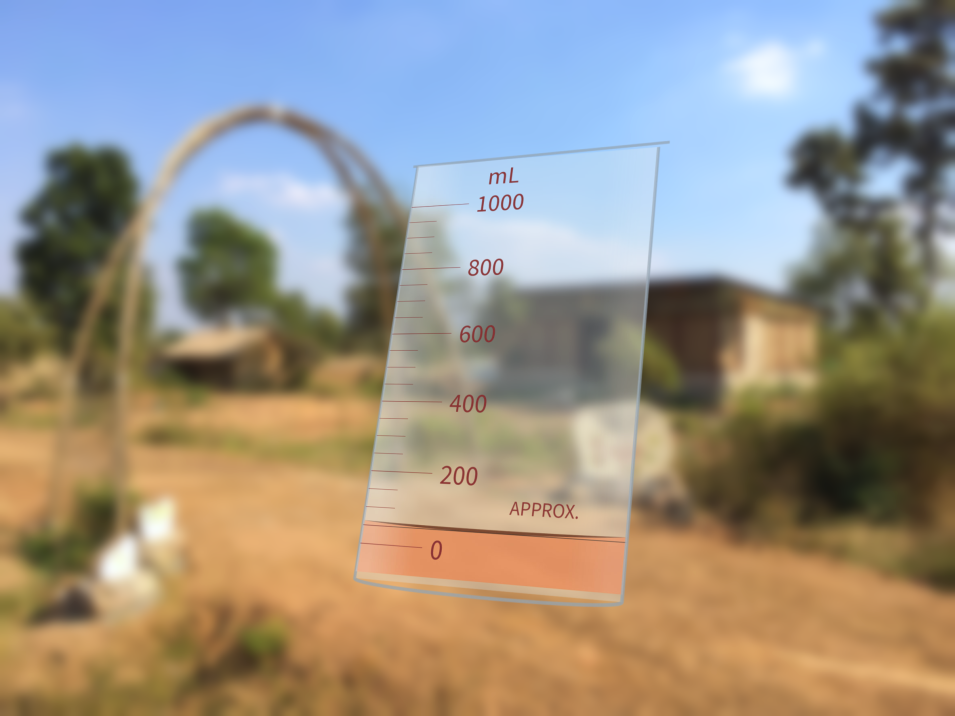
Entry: 50mL
